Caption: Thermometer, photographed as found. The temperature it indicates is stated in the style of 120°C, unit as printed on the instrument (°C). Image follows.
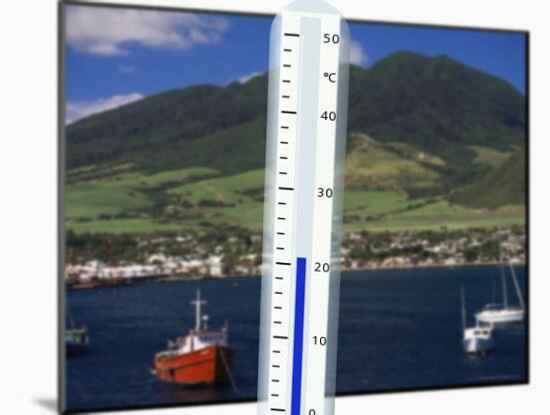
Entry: 21°C
